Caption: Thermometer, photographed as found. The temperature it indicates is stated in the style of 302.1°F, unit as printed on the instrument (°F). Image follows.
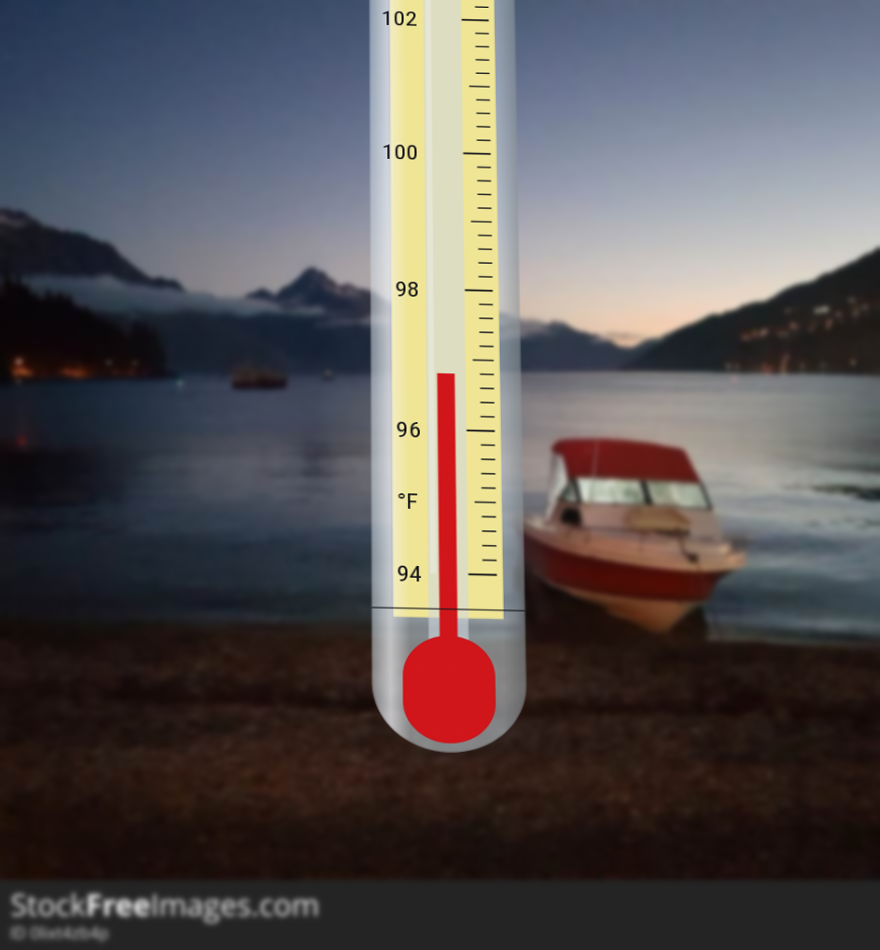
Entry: 96.8°F
